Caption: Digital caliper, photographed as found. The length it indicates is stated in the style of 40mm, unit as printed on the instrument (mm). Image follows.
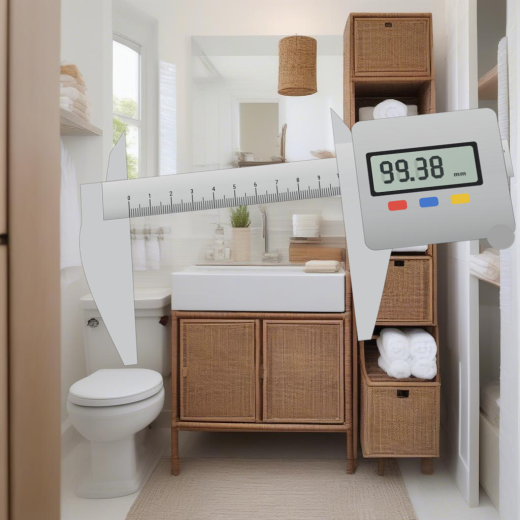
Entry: 99.38mm
